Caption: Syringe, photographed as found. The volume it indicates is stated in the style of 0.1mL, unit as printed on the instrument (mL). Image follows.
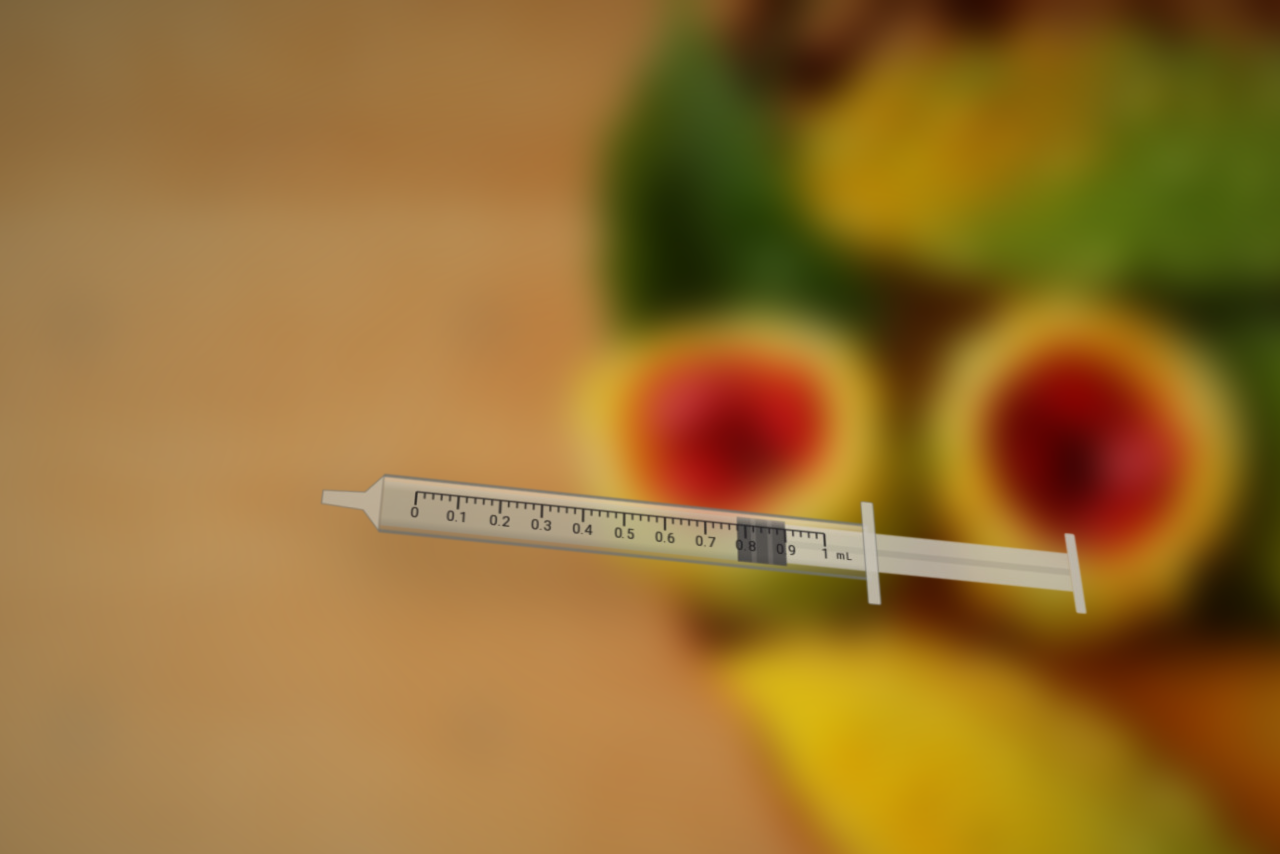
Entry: 0.78mL
